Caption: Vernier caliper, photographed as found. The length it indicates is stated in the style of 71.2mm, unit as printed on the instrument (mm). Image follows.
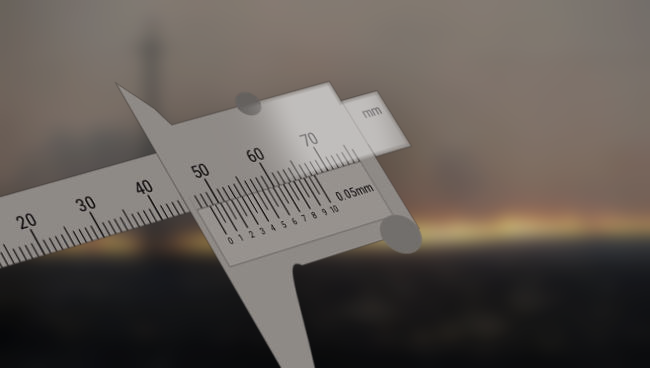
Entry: 48.4mm
